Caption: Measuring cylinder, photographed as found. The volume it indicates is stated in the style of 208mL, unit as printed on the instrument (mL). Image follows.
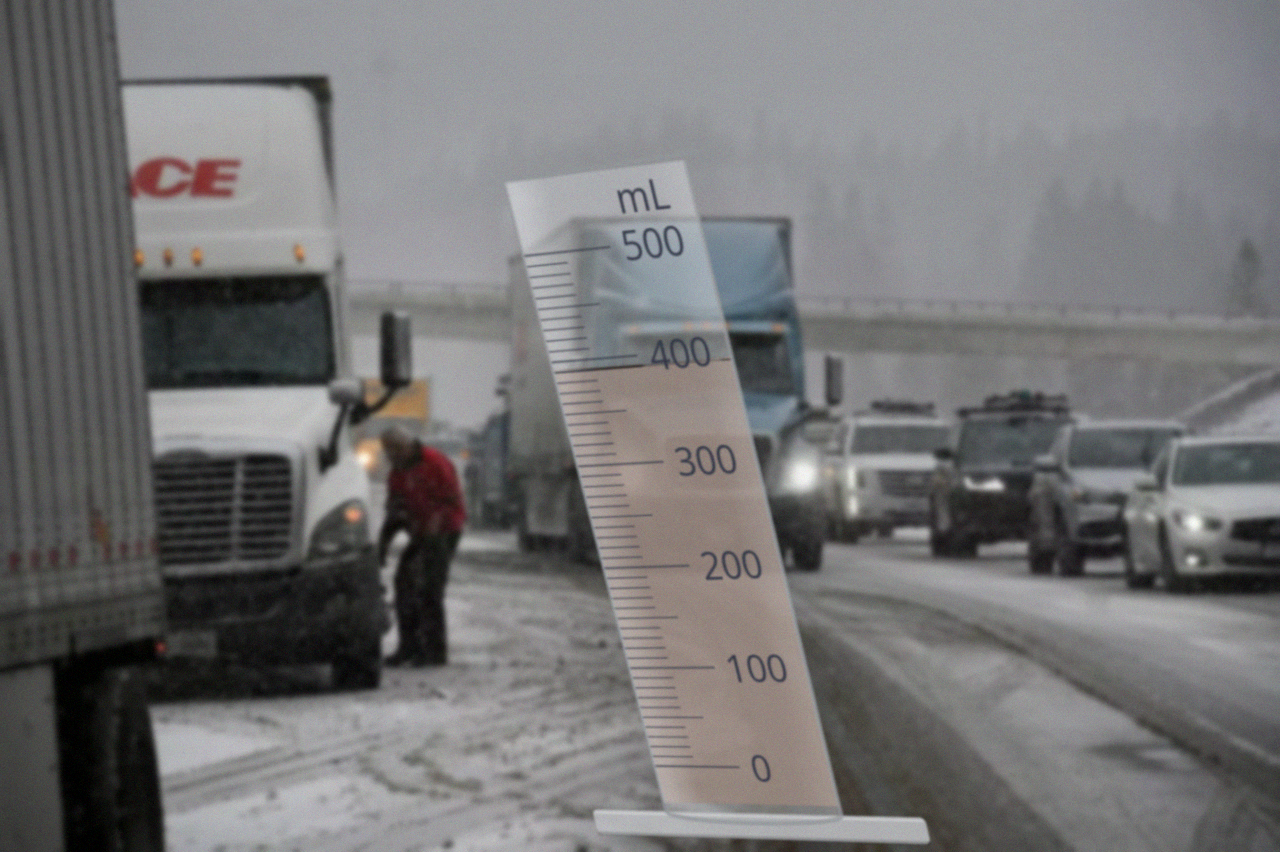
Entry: 390mL
